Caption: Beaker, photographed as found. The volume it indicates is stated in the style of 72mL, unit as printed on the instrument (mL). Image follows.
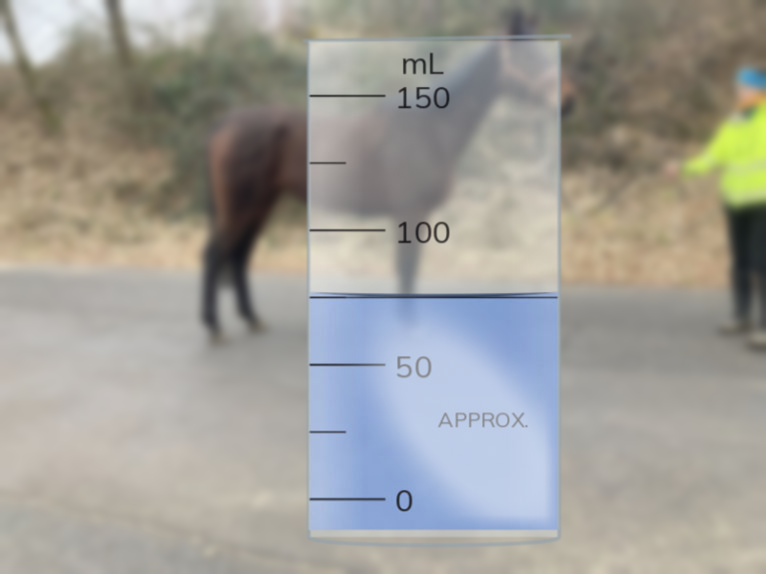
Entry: 75mL
